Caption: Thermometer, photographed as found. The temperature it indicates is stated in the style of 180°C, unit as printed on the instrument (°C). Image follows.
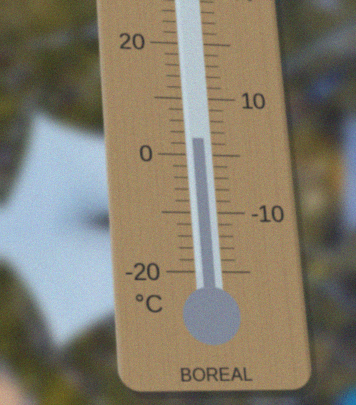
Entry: 3°C
